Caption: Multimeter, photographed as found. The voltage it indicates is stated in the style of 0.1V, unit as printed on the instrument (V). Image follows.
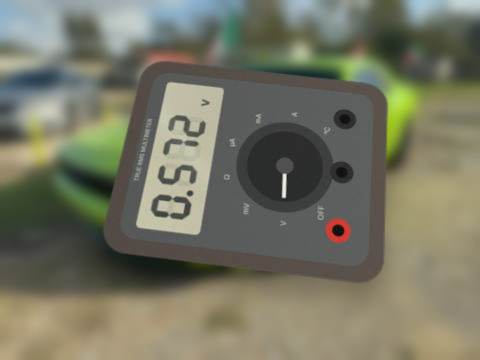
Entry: 0.572V
